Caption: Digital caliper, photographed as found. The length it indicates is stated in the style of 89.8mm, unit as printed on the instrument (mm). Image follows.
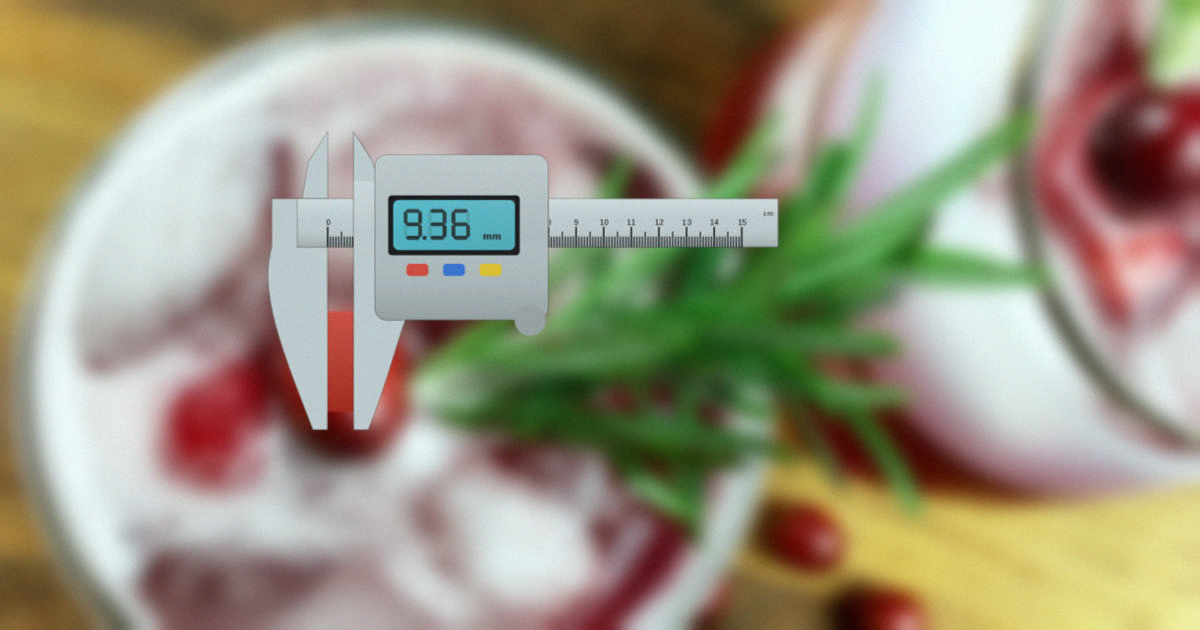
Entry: 9.36mm
